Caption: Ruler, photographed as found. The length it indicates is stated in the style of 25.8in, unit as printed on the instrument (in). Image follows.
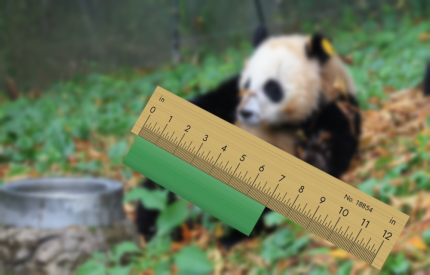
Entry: 7in
